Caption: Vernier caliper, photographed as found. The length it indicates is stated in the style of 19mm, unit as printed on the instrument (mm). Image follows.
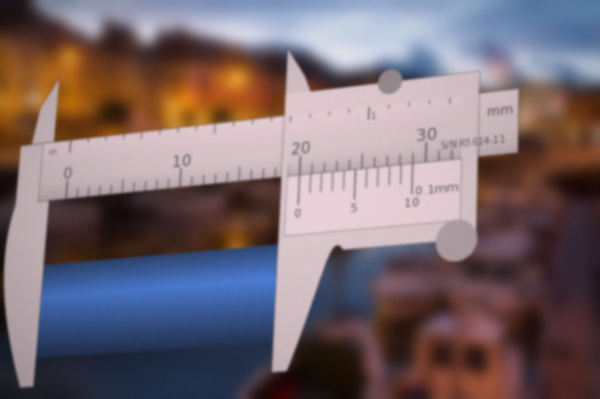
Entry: 20.0mm
